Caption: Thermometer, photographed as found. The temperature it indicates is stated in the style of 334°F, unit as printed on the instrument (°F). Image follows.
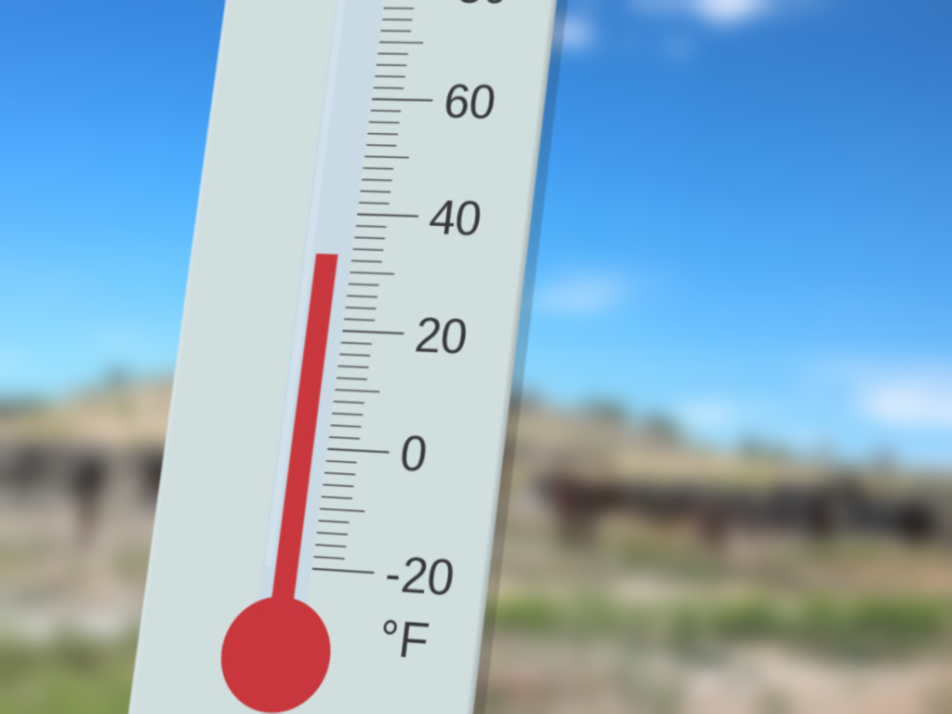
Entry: 33°F
